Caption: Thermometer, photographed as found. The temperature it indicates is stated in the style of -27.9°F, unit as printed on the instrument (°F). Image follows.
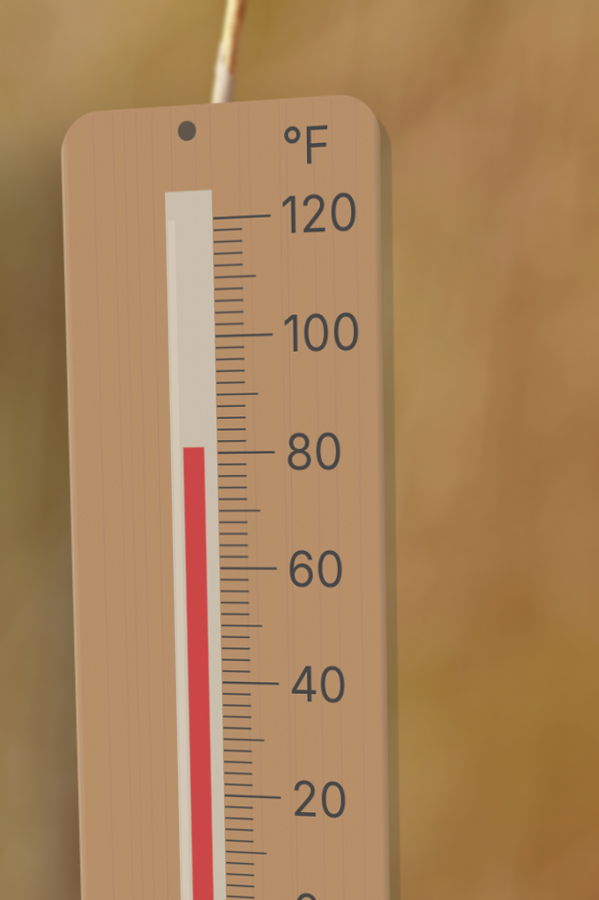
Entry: 81°F
